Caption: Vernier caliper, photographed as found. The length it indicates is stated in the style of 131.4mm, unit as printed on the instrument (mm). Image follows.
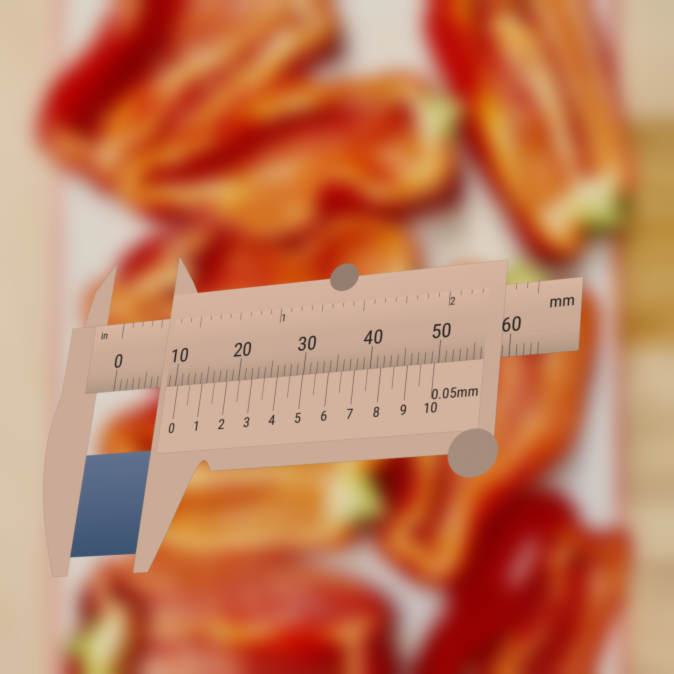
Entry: 10.4mm
